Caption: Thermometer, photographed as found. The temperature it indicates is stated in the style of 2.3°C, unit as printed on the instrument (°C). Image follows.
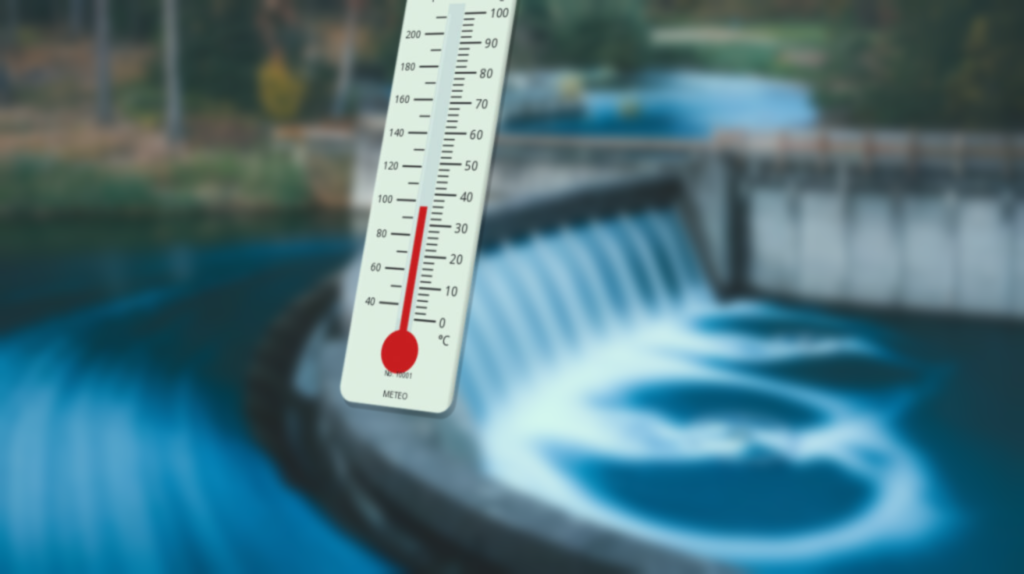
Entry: 36°C
